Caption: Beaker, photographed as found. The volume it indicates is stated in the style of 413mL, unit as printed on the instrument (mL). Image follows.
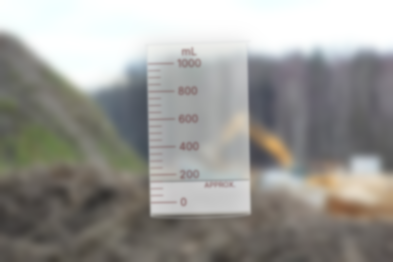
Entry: 150mL
